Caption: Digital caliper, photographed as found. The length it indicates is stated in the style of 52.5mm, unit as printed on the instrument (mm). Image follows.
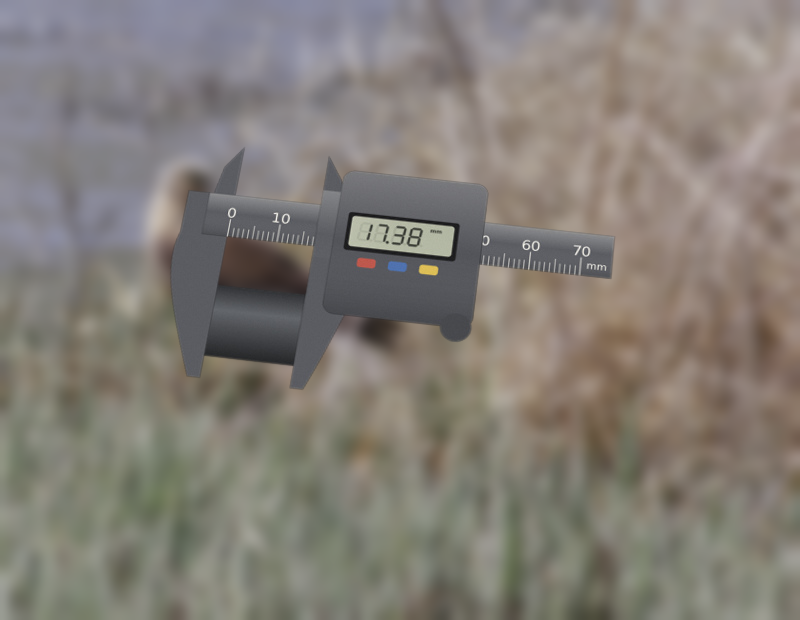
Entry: 17.38mm
